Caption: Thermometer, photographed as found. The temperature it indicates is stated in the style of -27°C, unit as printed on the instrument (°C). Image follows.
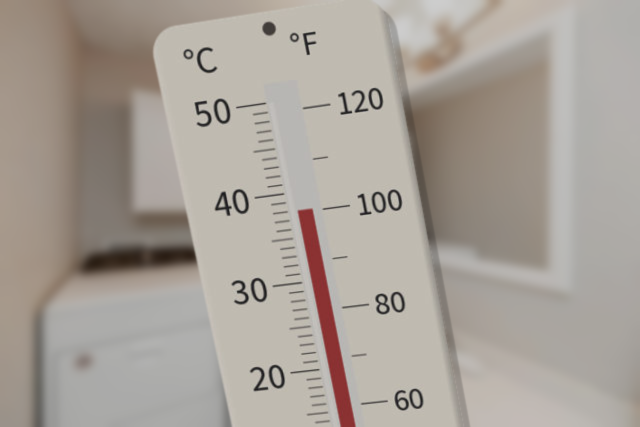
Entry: 38°C
